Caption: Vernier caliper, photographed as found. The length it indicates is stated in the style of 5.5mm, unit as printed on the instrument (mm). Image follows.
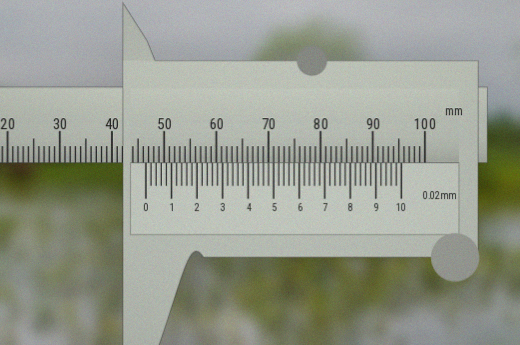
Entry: 46.5mm
